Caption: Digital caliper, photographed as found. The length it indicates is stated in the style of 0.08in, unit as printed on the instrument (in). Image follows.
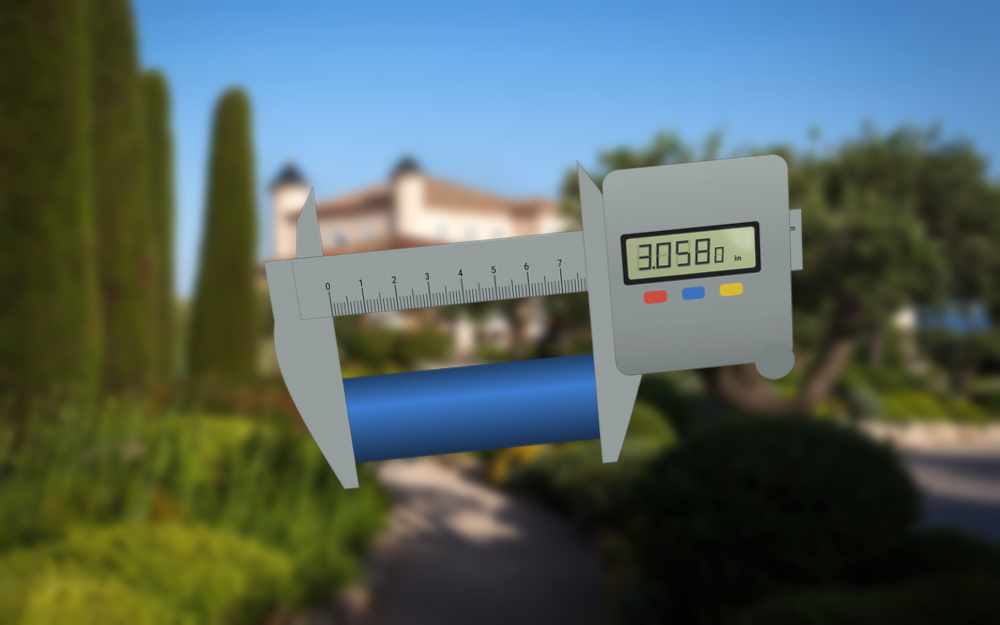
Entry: 3.0580in
